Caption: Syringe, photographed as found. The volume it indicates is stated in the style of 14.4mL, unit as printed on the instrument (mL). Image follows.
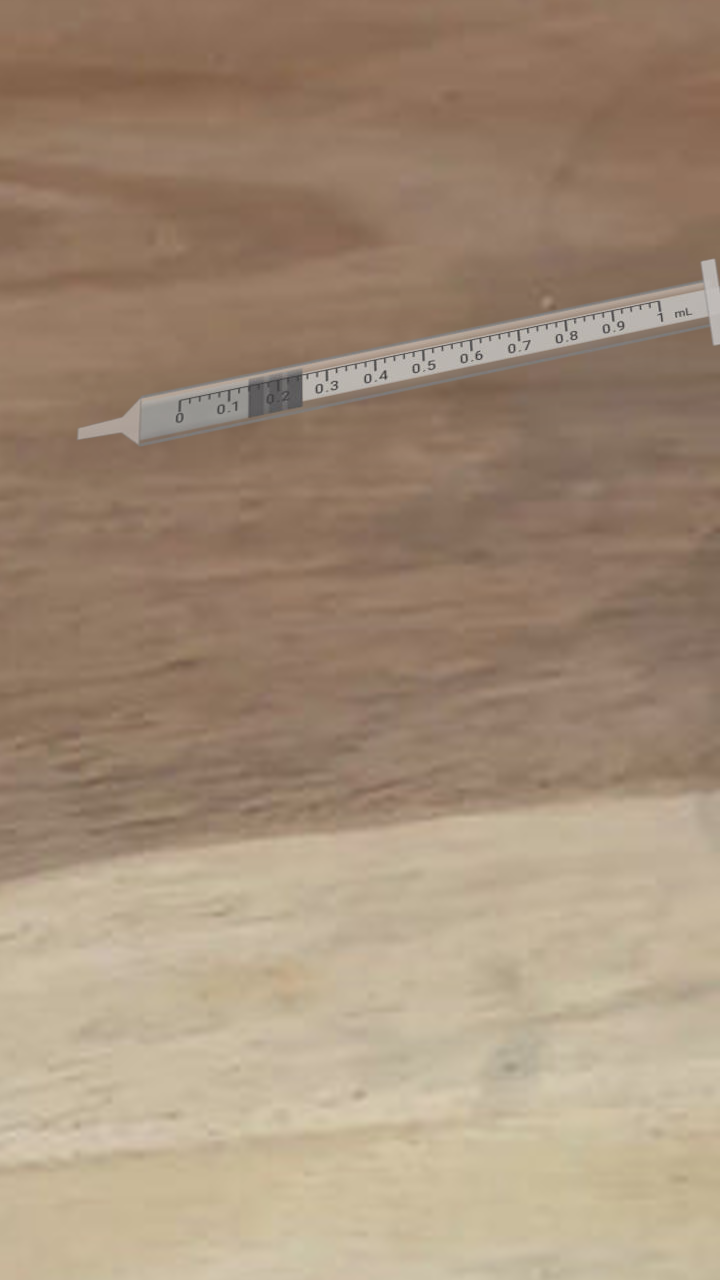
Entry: 0.14mL
